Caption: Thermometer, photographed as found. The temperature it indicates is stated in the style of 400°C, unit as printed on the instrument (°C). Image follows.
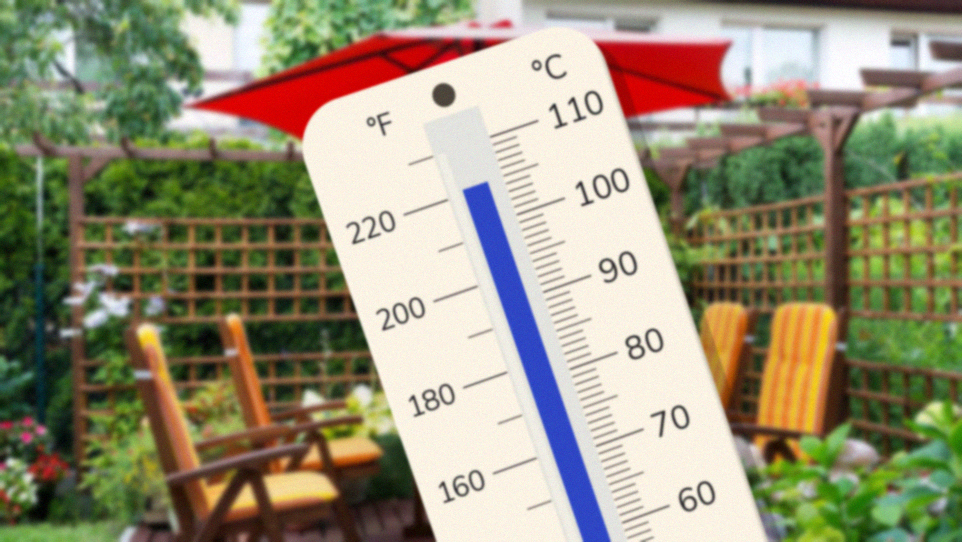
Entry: 105°C
